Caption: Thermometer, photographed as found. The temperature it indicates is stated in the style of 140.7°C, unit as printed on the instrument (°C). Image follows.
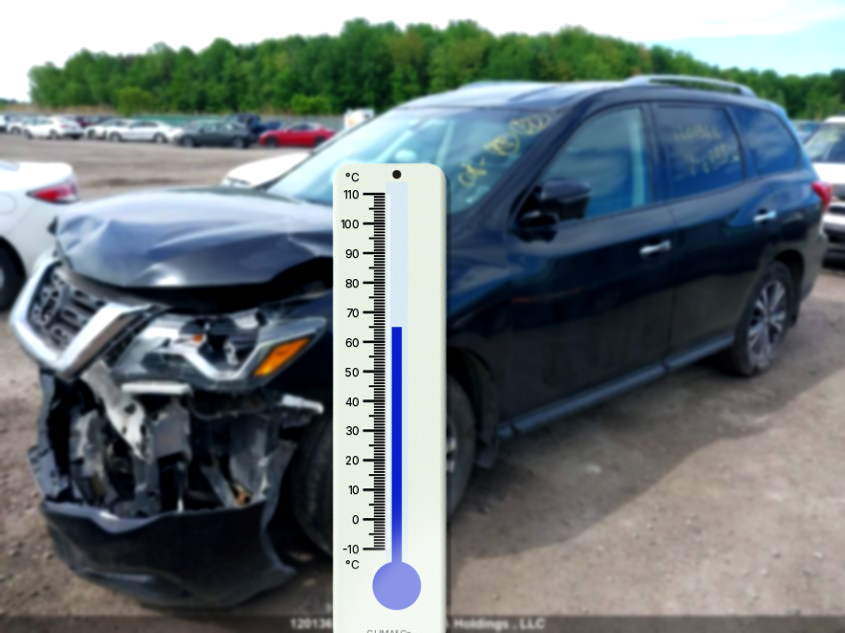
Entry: 65°C
